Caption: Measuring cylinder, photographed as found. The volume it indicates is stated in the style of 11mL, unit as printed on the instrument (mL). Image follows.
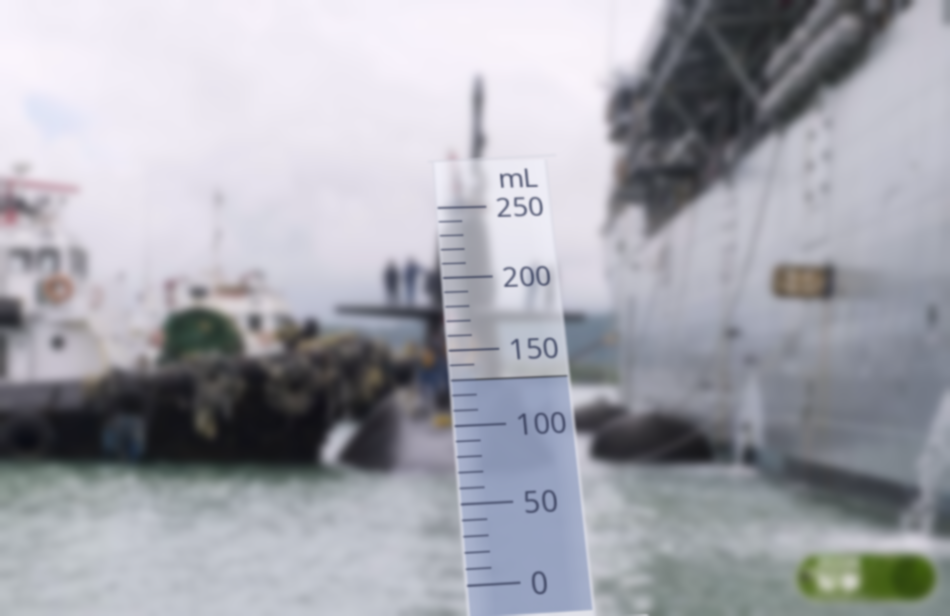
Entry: 130mL
